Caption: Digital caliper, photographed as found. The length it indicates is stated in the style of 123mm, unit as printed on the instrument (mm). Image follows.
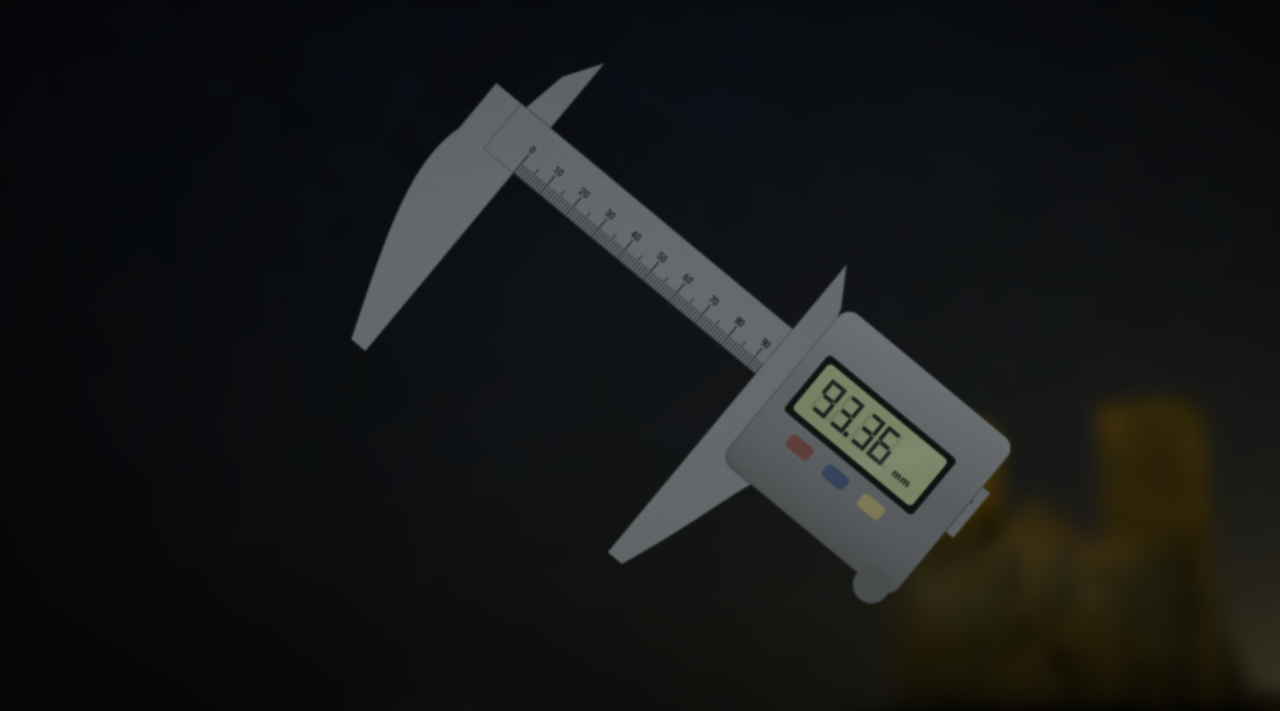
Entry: 93.36mm
